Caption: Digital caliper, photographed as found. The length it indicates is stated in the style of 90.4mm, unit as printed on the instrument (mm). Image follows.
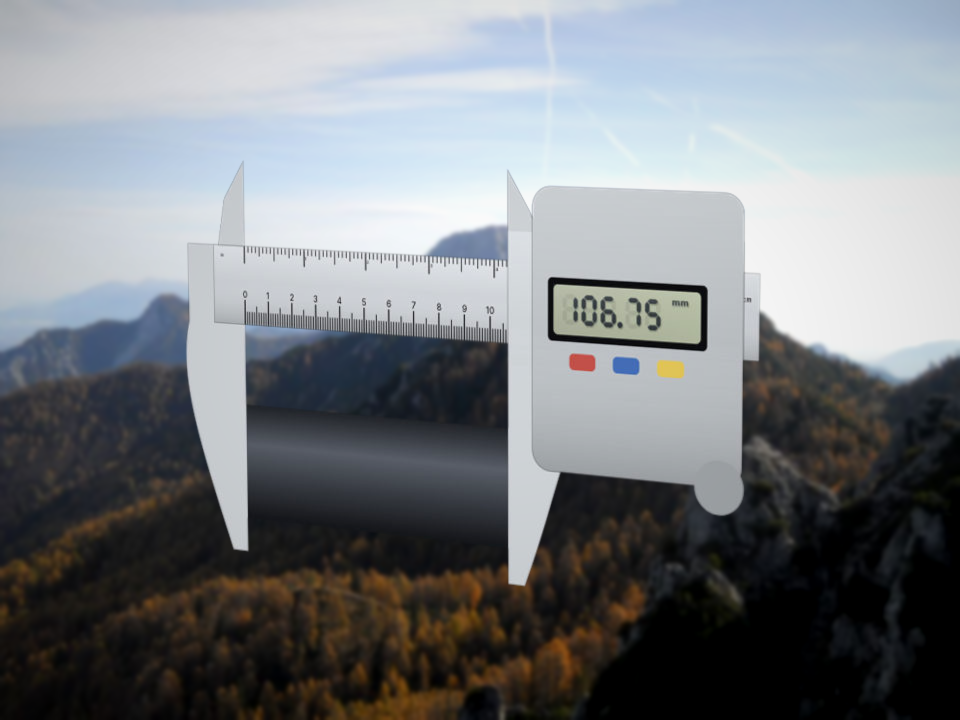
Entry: 106.75mm
